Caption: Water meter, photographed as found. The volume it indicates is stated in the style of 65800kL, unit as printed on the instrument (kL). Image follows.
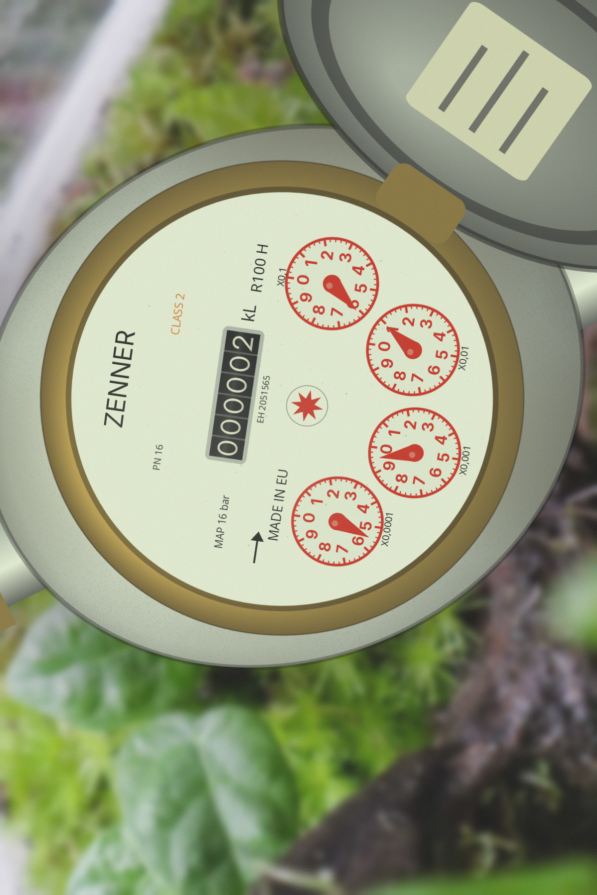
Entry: 2.6095kL
